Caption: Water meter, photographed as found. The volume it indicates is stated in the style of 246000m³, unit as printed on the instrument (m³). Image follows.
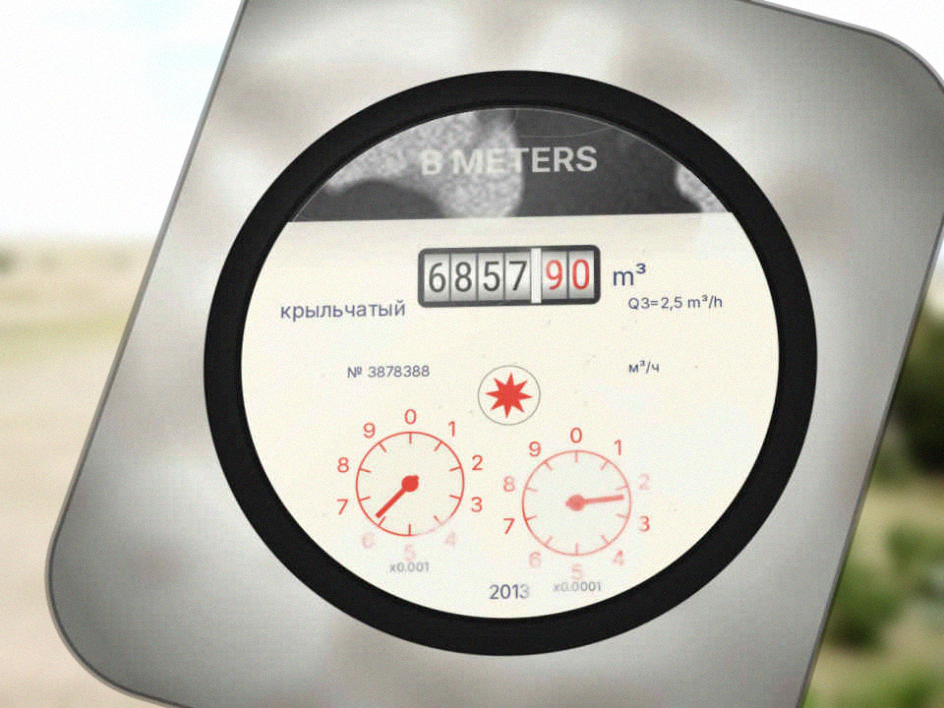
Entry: 6857.9062m³
